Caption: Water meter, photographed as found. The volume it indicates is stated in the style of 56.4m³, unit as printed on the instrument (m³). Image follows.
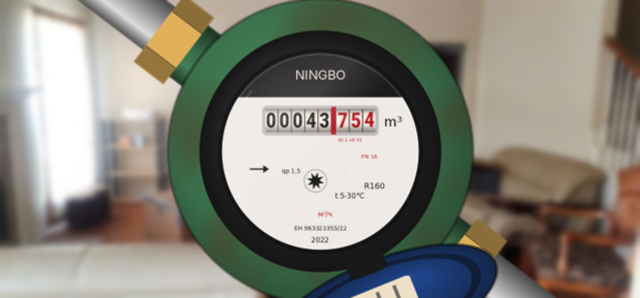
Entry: 43.754m³
